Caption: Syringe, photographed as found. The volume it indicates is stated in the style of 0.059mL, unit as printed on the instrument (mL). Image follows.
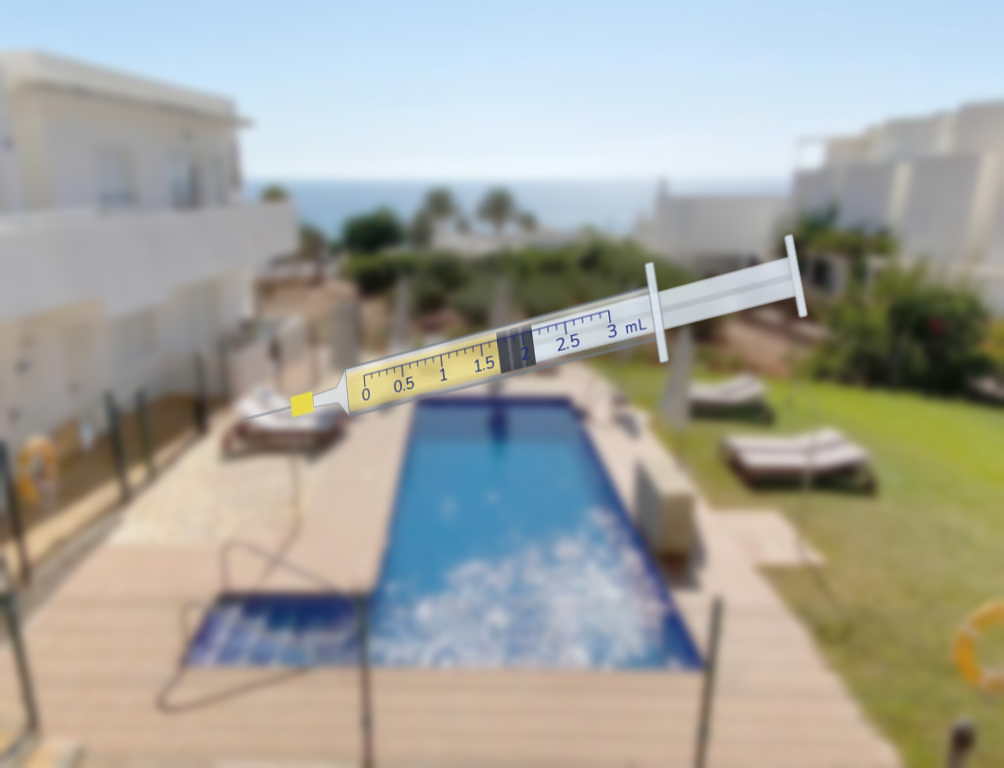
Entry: 1.7mL
